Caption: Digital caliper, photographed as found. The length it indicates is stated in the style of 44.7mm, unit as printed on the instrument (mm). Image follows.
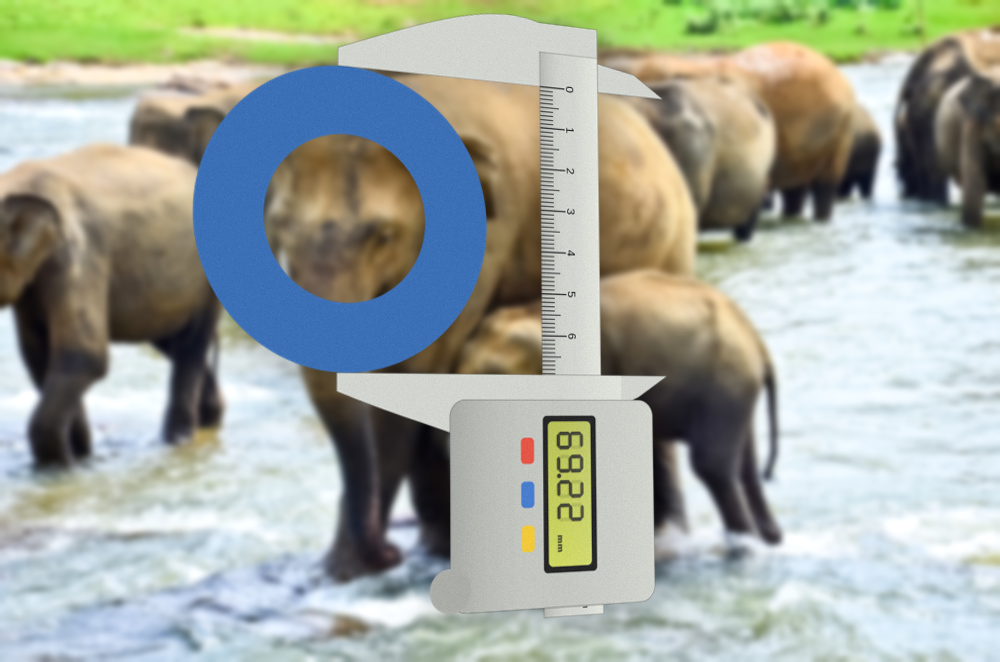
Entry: 69.22mm
